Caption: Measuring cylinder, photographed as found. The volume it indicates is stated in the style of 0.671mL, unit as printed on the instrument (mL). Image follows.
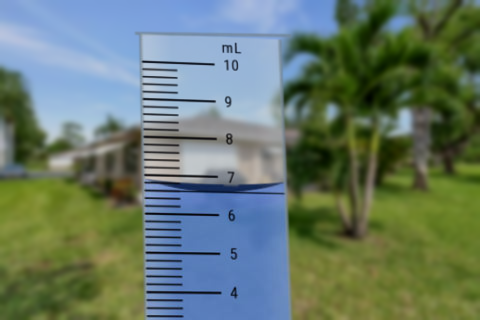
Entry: 6.6mL
